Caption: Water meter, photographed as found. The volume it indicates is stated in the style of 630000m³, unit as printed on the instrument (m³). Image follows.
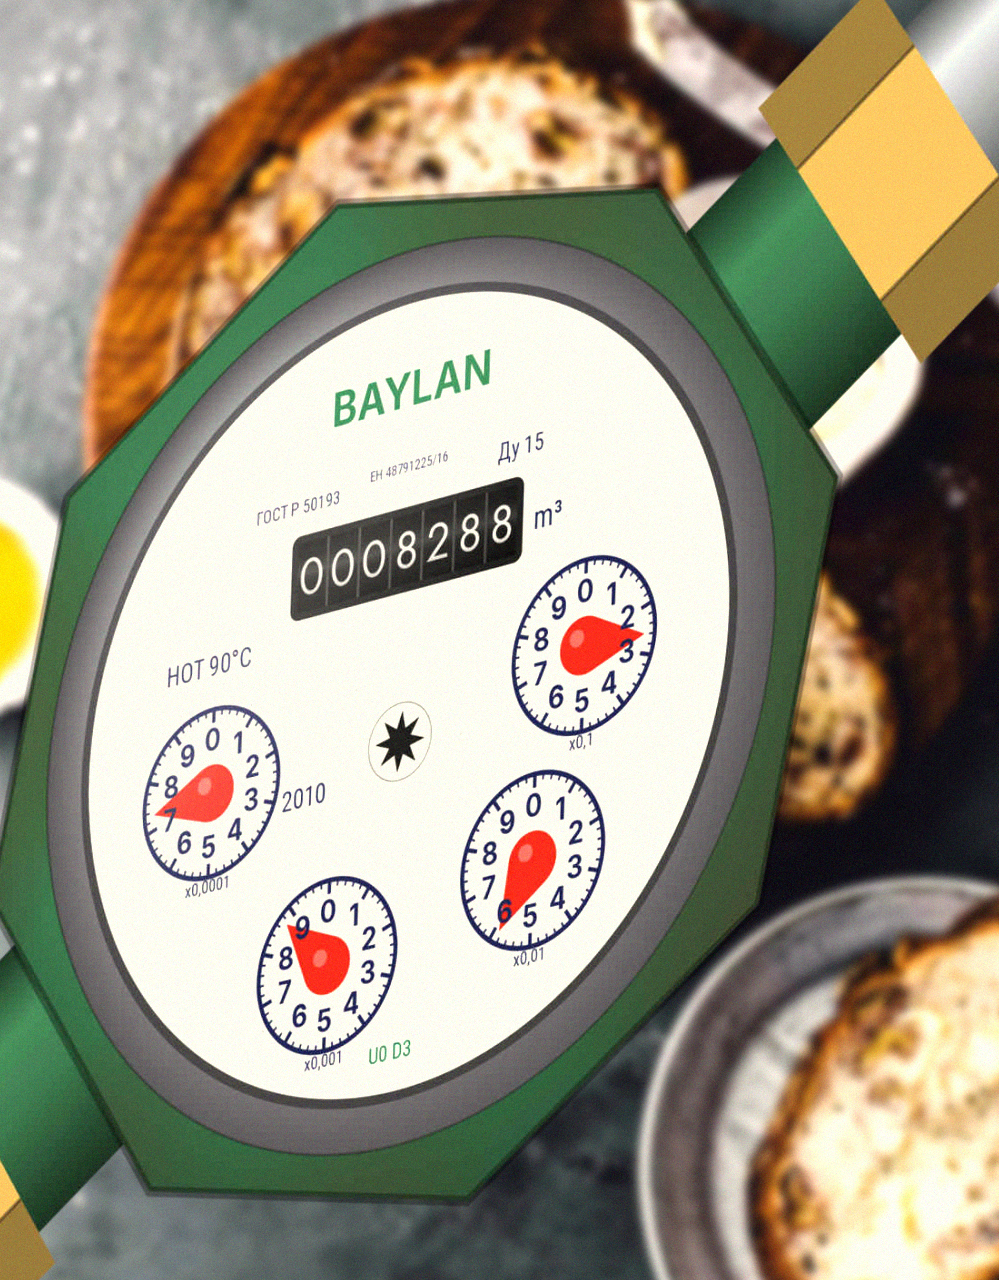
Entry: 8288.2587m³
